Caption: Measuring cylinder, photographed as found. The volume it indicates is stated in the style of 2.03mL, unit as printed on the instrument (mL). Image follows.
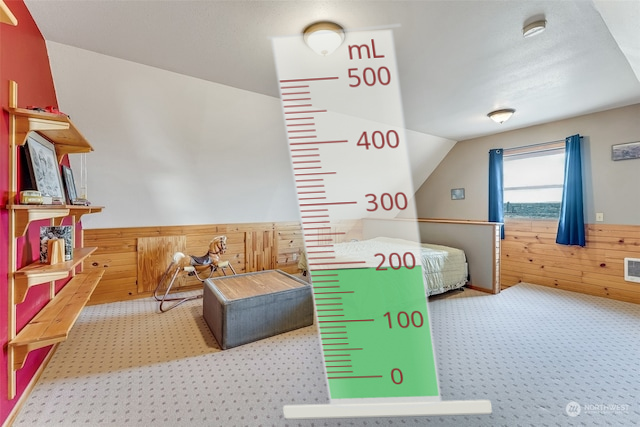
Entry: 190mL
